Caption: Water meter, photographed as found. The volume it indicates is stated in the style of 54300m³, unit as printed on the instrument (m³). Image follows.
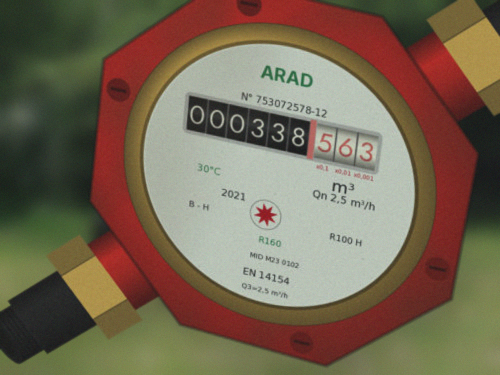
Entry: 338.563m³
